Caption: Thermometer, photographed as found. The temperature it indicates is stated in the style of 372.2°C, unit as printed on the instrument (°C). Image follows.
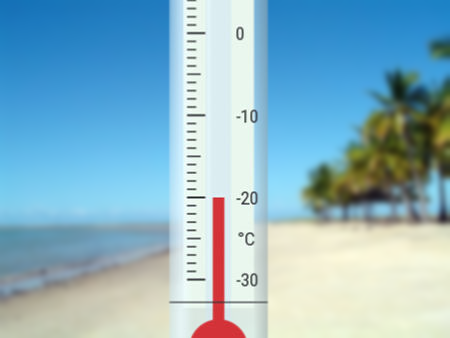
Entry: -20°C
